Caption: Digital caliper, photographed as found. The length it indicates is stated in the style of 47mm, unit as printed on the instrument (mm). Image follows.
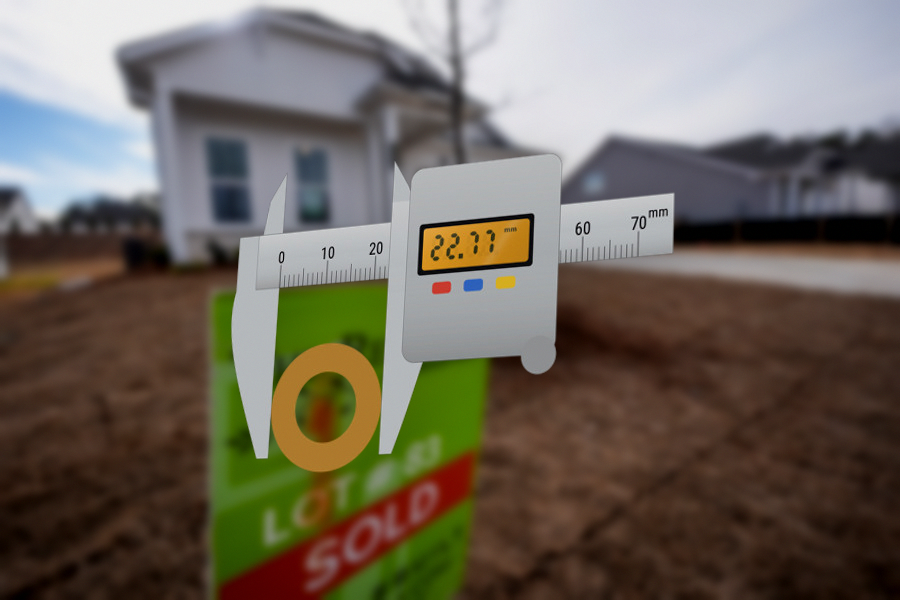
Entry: 22.77mm
